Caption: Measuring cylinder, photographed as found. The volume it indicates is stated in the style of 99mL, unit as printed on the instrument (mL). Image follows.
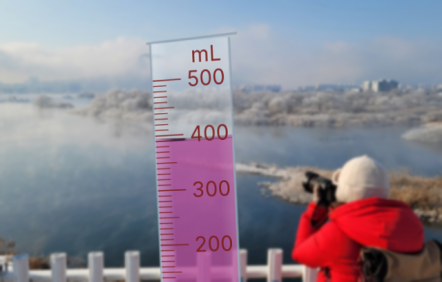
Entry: 390mL
